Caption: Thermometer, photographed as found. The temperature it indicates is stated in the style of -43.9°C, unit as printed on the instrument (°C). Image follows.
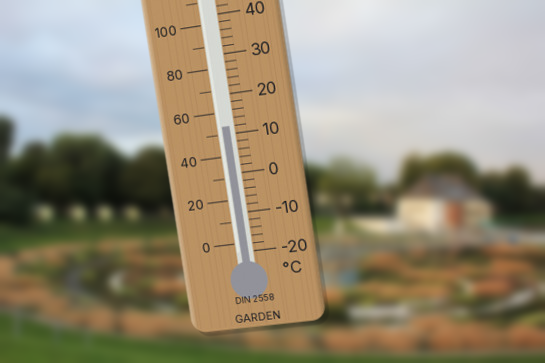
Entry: 12°C
